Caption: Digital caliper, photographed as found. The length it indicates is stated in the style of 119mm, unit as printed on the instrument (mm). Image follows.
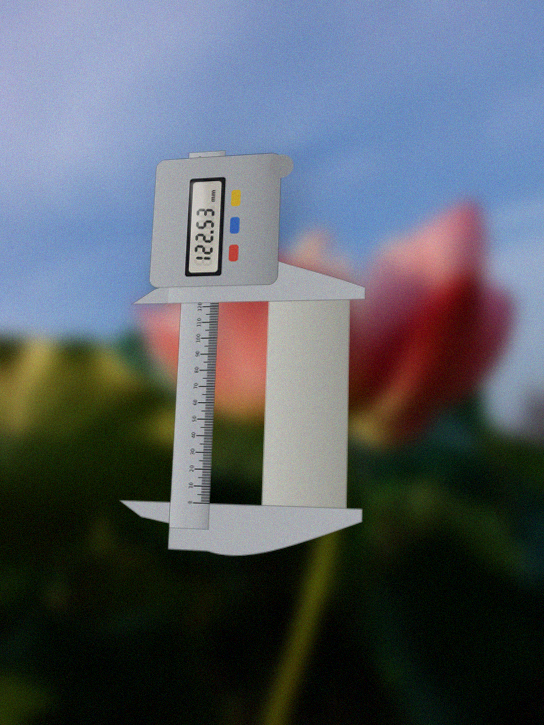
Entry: 122.53mm
